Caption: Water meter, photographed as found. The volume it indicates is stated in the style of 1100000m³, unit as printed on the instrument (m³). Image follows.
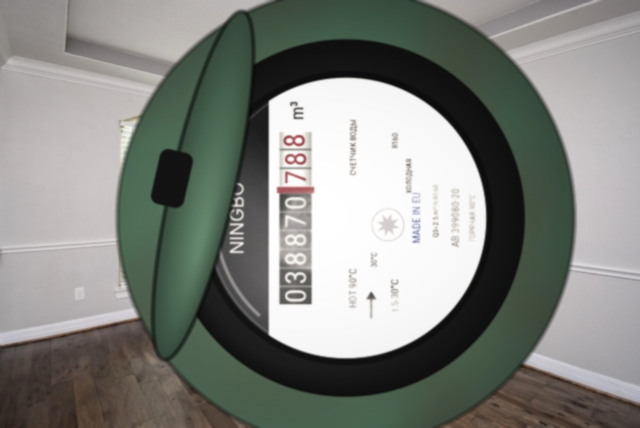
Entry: 38870.788m³
